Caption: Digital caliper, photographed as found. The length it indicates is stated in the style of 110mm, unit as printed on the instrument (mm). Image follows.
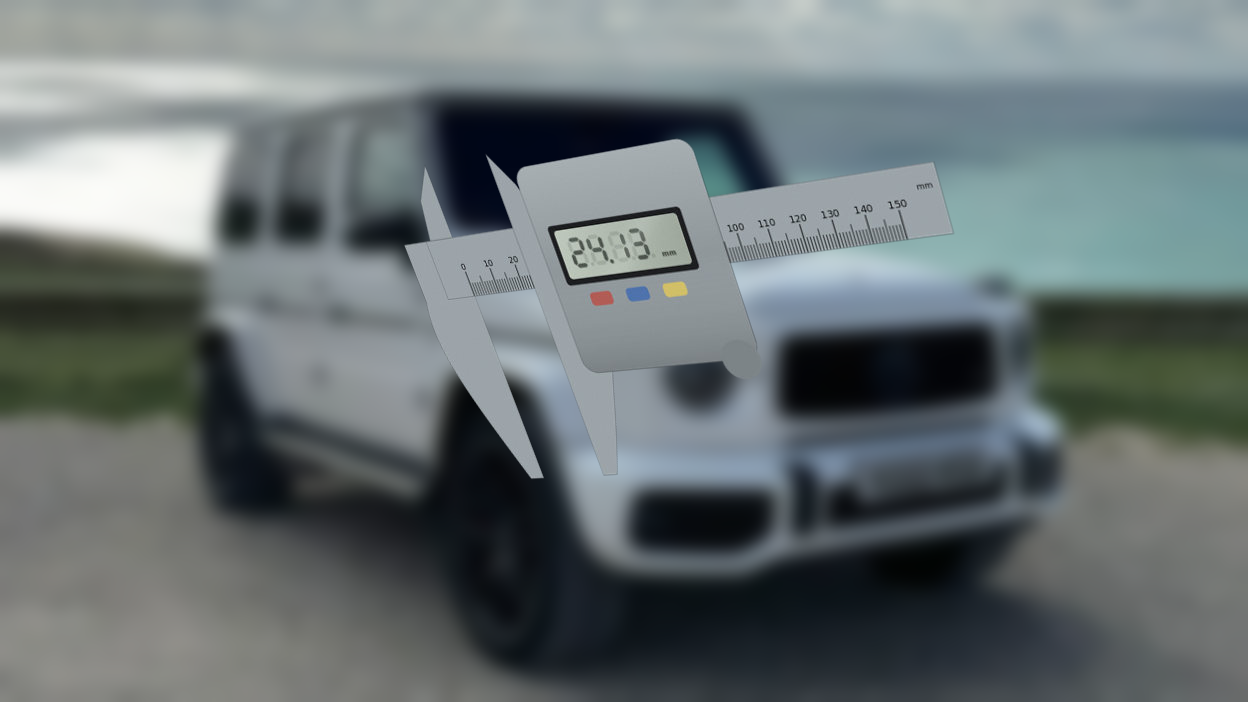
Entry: 24.13mm
